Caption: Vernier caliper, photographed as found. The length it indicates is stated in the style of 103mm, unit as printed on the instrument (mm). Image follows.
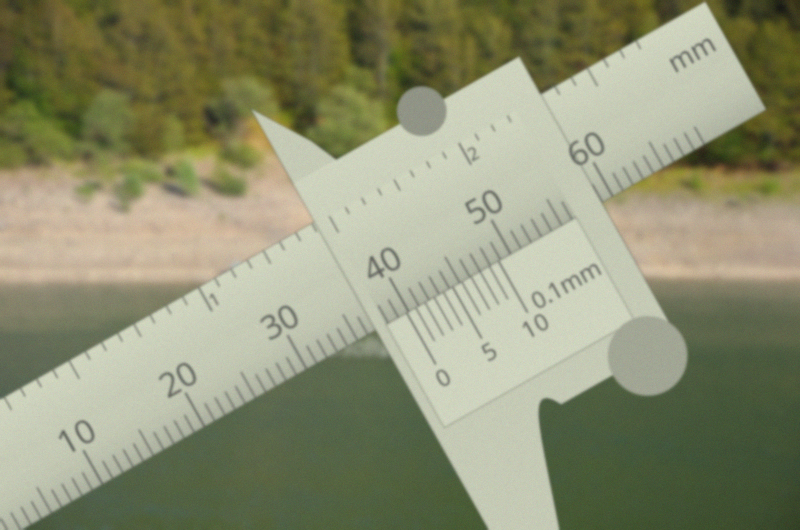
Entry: 39.8mm
